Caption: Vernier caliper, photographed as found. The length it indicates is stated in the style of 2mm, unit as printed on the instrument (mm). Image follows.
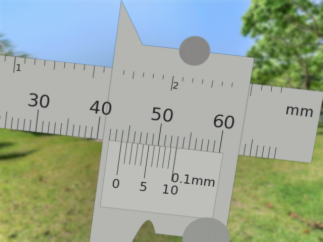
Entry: 44.0mm
